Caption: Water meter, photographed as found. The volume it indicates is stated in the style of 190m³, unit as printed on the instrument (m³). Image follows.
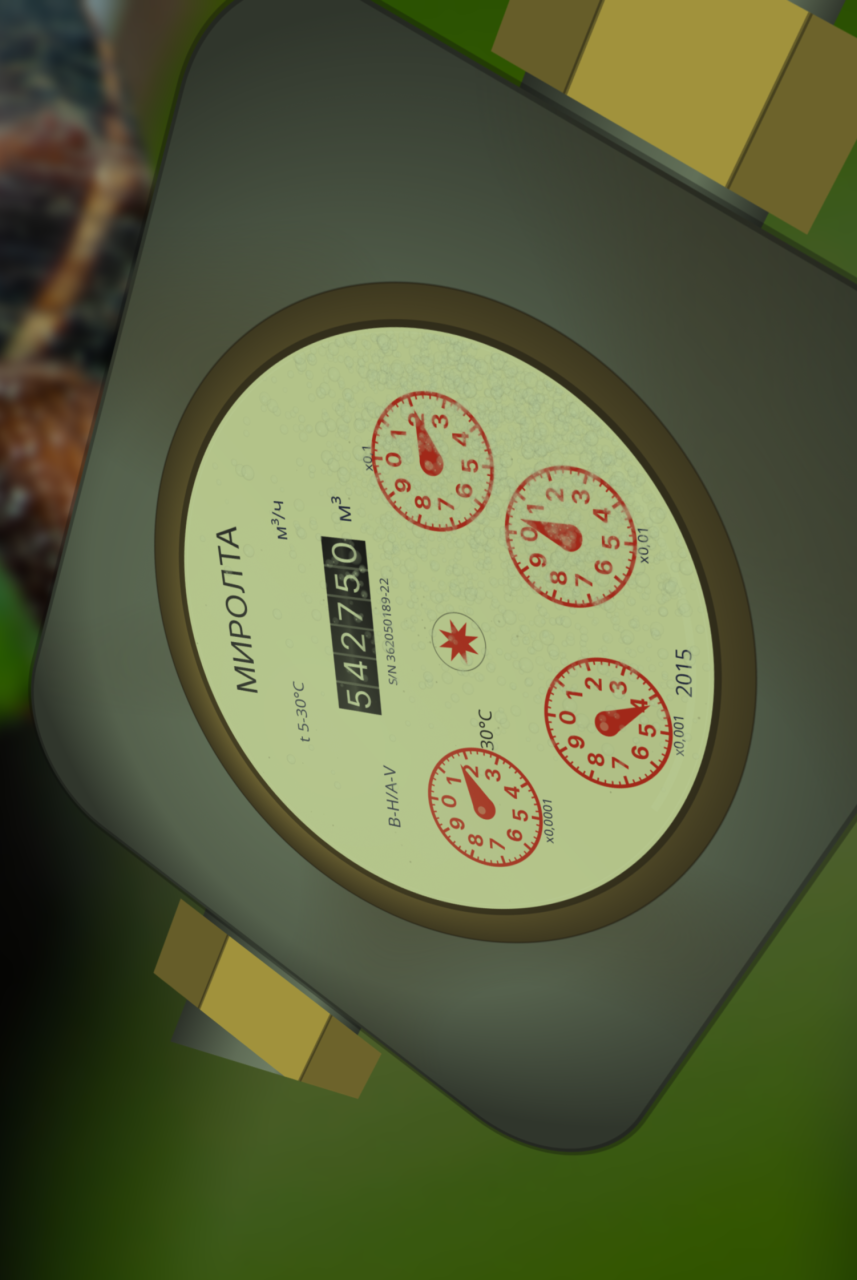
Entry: 542750.2041m³
